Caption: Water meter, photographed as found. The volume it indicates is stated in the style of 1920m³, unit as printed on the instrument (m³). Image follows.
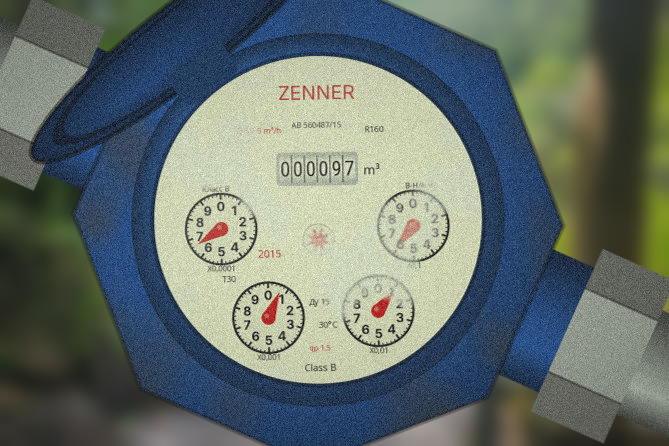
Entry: 97.6106m³
